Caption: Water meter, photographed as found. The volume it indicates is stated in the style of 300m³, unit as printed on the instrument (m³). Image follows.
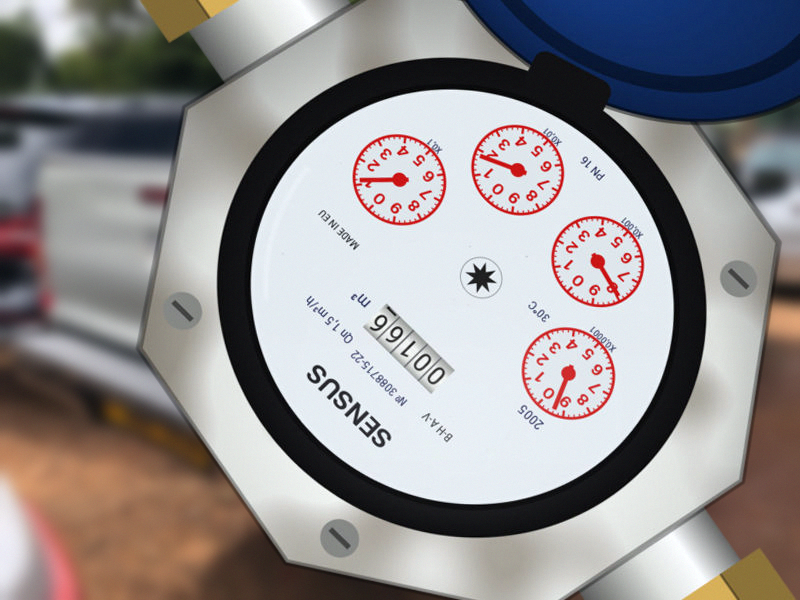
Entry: 166.1179m³
